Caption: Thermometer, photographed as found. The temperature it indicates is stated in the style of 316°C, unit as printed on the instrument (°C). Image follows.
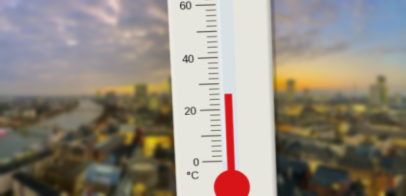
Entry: 26°C
